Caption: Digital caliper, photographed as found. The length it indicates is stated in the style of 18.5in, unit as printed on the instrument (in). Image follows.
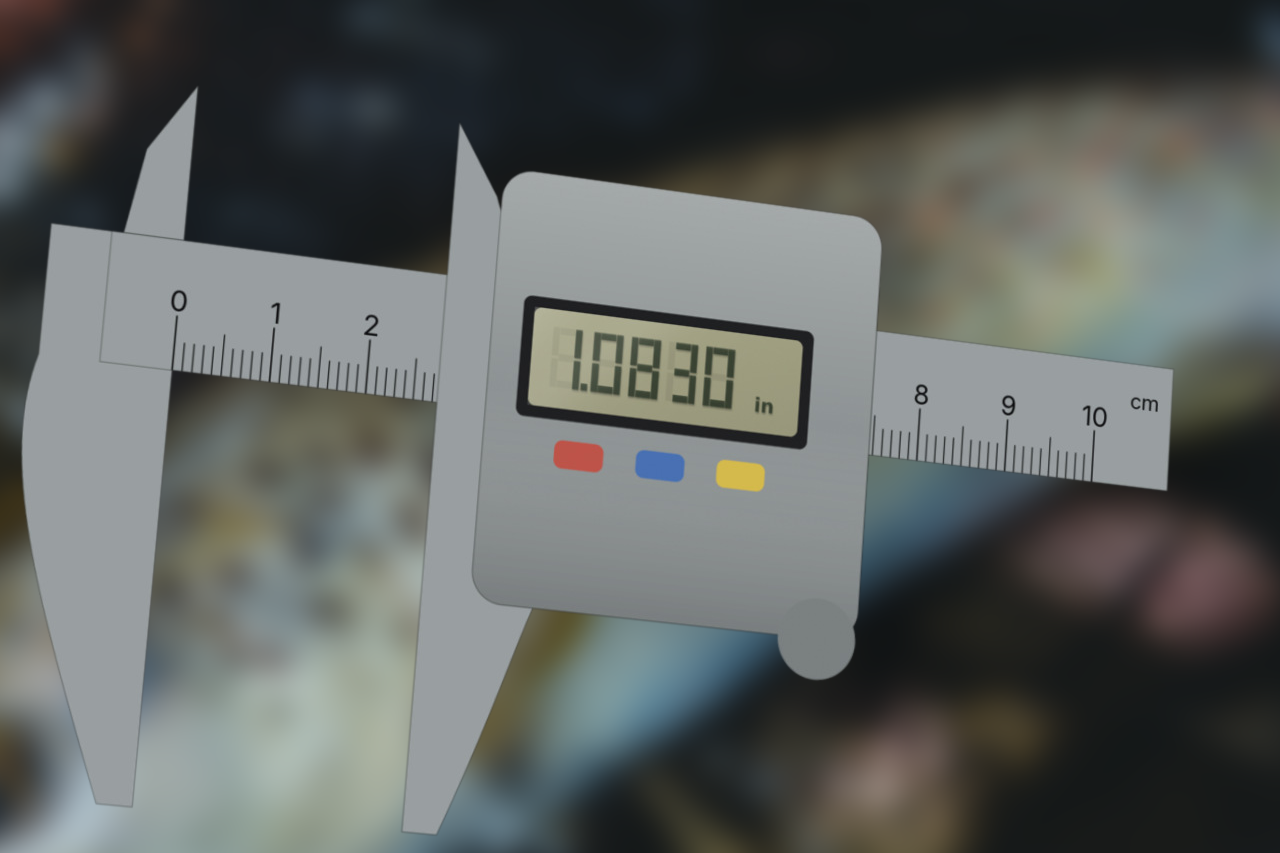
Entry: 1.0830in
